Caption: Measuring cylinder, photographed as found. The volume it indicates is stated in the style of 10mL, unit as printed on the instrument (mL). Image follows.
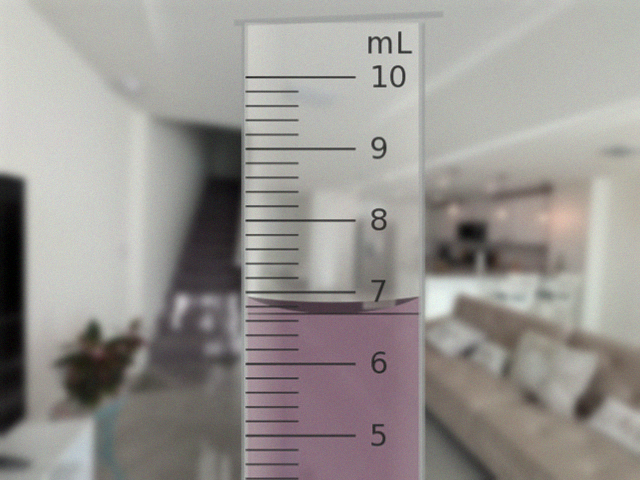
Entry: 6.7mL
